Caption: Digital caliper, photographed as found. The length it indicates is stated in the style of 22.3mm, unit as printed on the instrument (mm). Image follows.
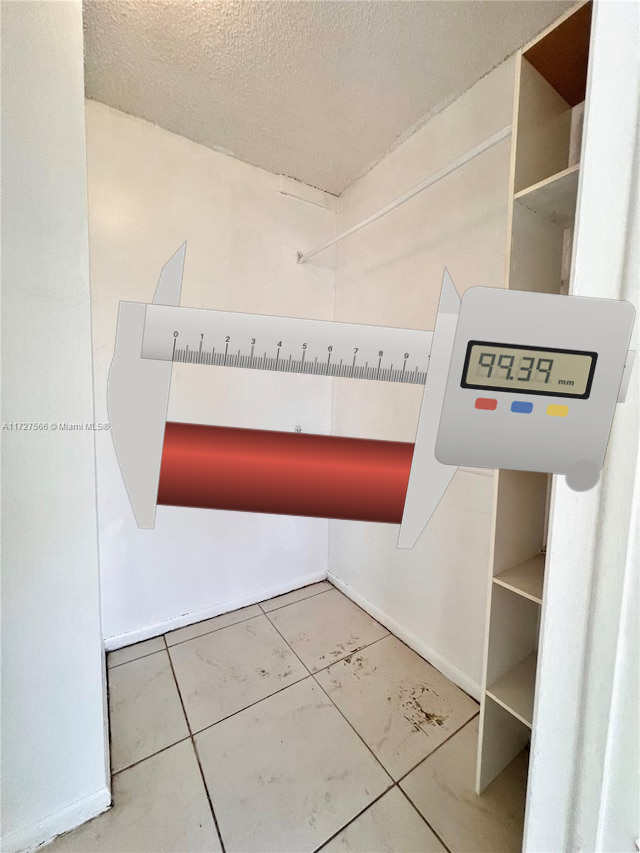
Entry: 99.39mm
